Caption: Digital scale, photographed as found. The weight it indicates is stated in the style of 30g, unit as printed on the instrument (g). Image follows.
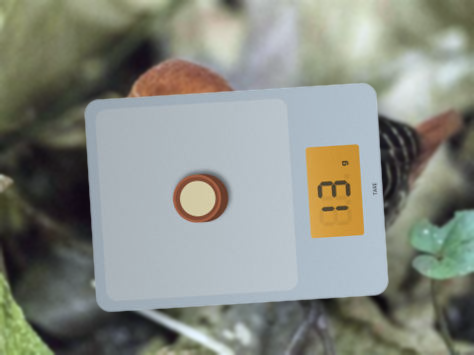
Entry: 13g
